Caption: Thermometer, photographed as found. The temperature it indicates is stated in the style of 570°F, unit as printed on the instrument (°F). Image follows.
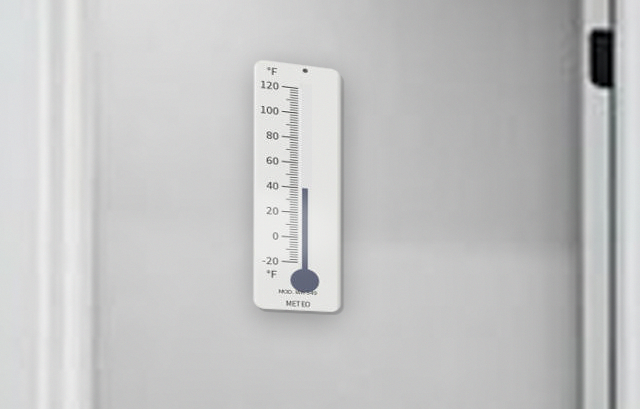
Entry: 40°F
